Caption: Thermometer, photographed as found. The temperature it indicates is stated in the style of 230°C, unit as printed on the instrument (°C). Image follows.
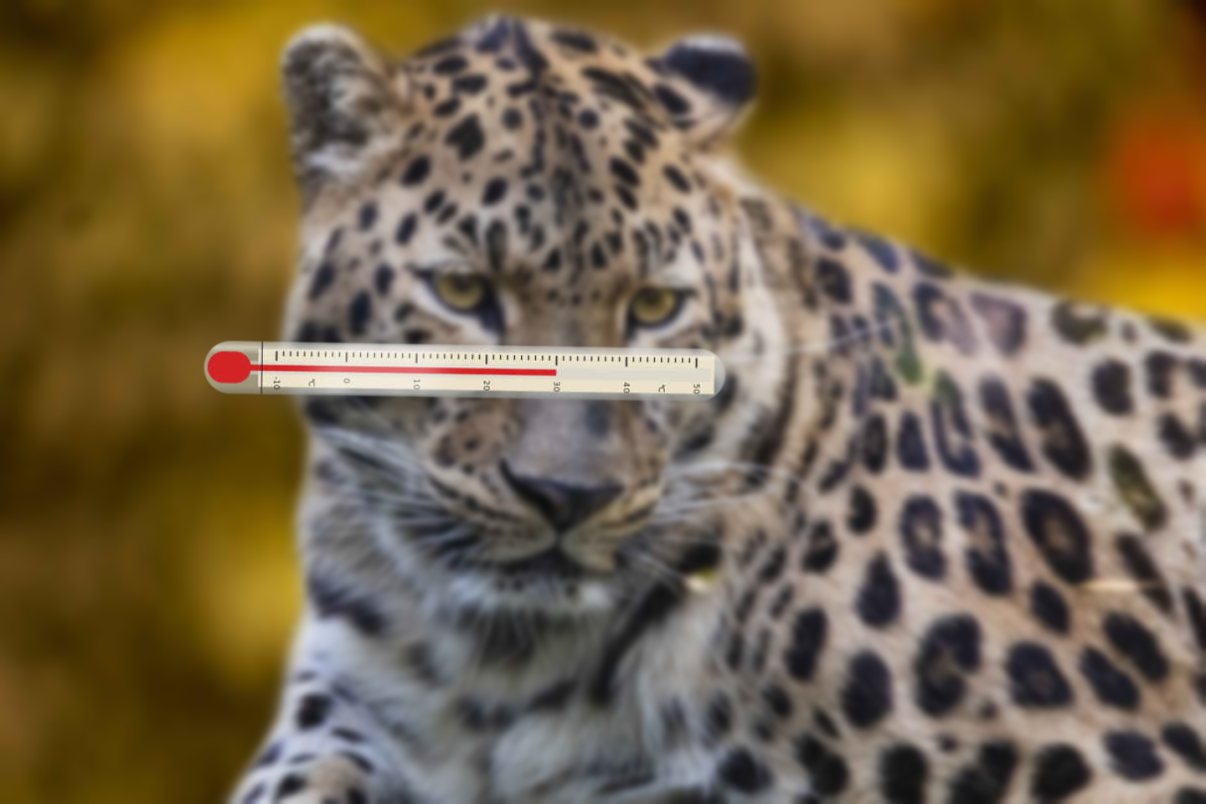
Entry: 30°C
